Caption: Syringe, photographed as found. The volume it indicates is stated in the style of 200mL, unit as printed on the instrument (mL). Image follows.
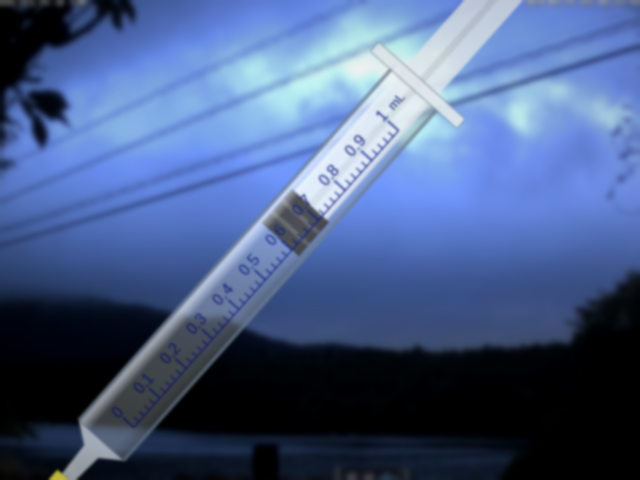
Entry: 0.6mL
